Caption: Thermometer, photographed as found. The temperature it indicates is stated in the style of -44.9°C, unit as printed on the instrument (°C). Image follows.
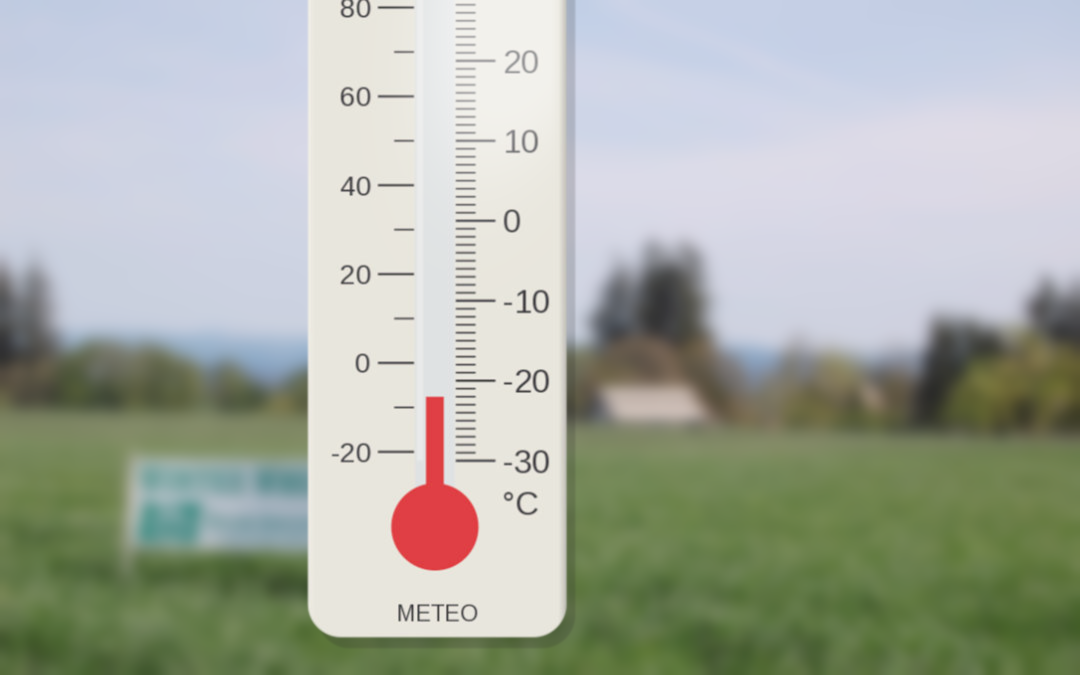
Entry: -22°C
